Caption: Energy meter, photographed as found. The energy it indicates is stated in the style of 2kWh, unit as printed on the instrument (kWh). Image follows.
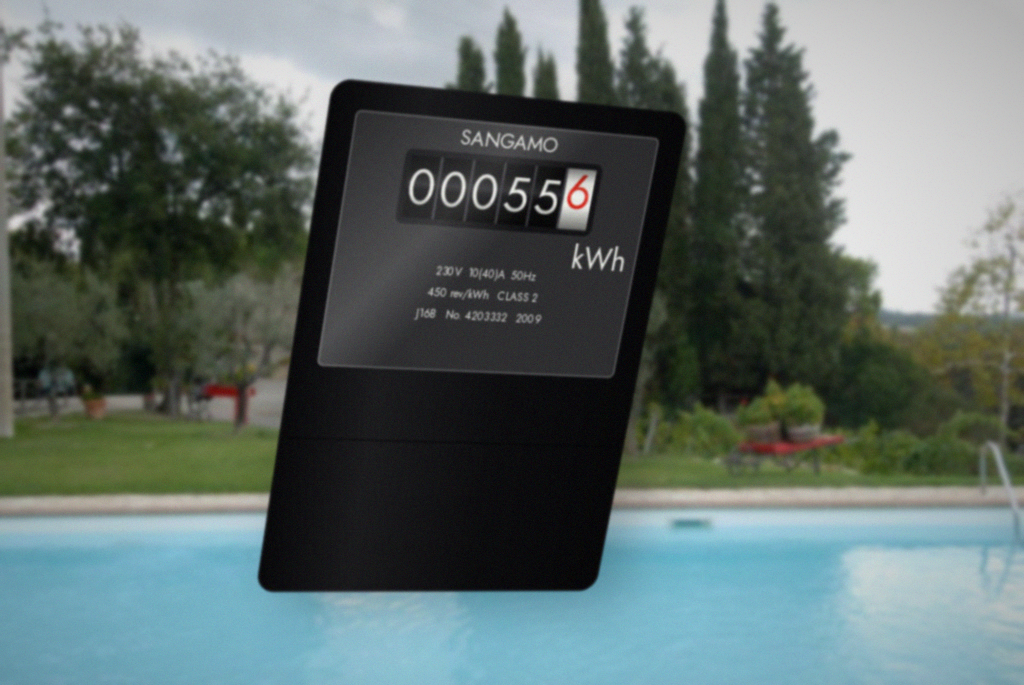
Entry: 55.6kWh
